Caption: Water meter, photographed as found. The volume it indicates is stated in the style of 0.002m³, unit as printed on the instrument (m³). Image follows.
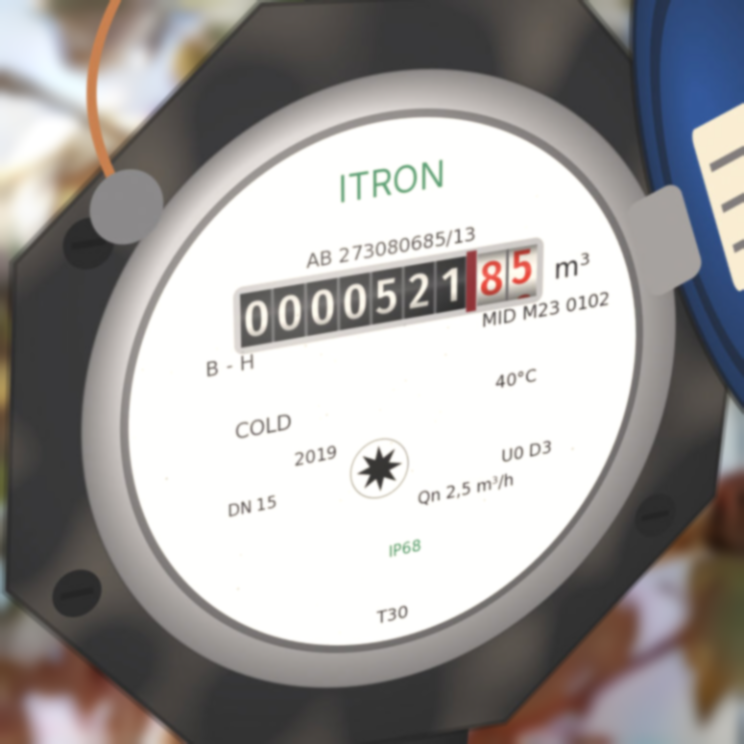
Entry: 521.85m³
